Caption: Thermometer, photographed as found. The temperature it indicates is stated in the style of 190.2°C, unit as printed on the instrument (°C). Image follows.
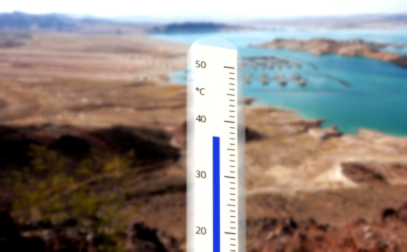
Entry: 37°C
